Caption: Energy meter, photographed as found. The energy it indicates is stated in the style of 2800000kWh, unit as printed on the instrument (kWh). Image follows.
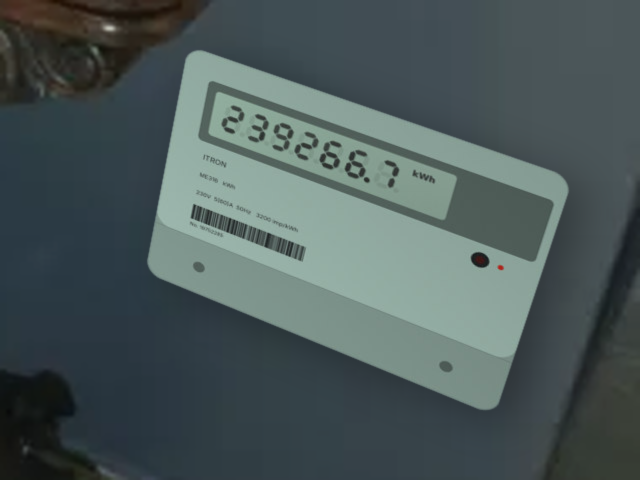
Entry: 239266.7kWh
